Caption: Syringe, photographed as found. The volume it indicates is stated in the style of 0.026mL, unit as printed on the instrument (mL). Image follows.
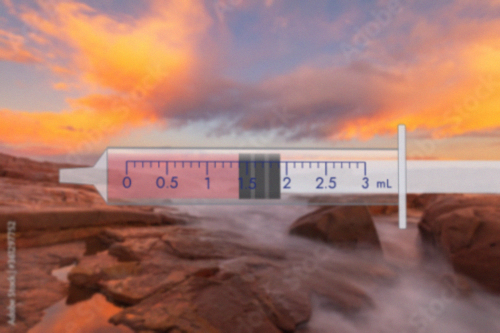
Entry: 1.4mL
